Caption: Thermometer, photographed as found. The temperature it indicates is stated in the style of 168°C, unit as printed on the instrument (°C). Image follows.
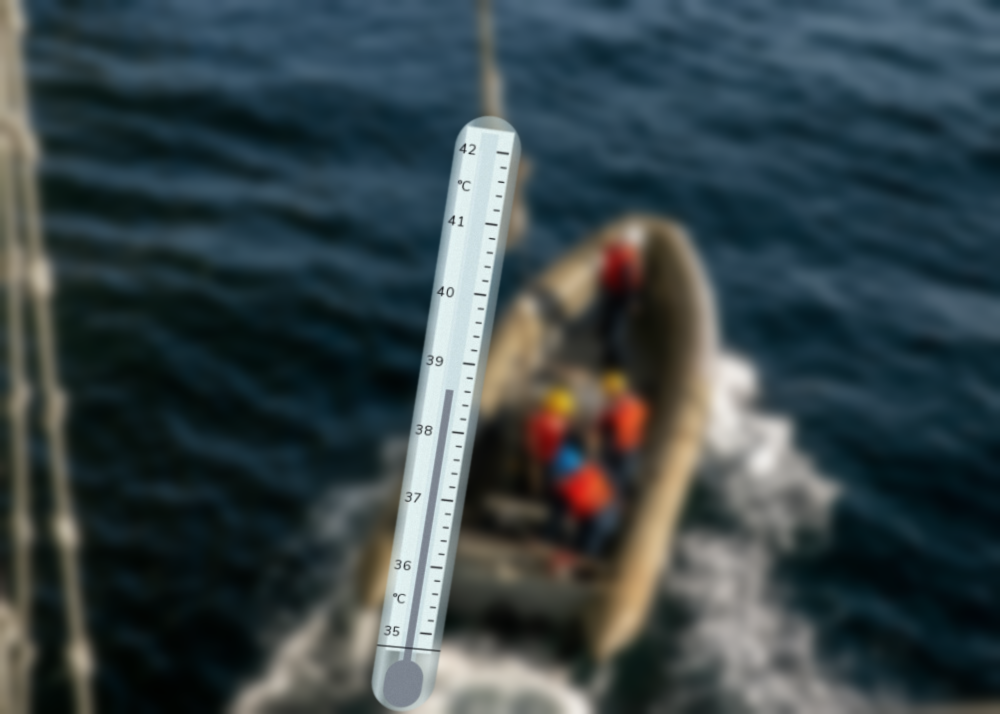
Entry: 38.6°C
